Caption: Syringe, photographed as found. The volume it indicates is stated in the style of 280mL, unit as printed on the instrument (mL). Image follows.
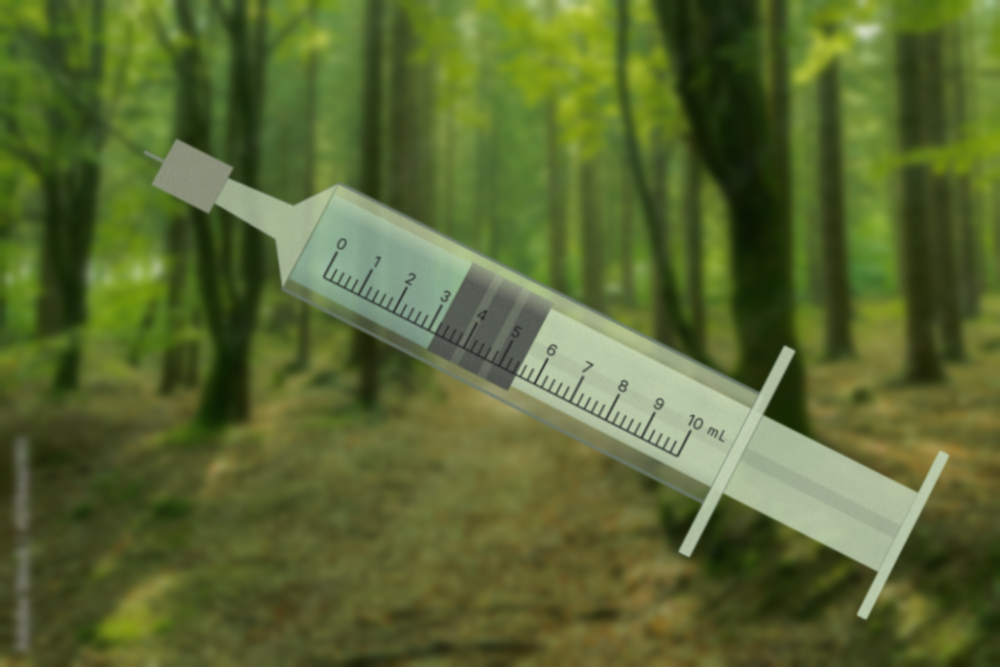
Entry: 3.2mL
